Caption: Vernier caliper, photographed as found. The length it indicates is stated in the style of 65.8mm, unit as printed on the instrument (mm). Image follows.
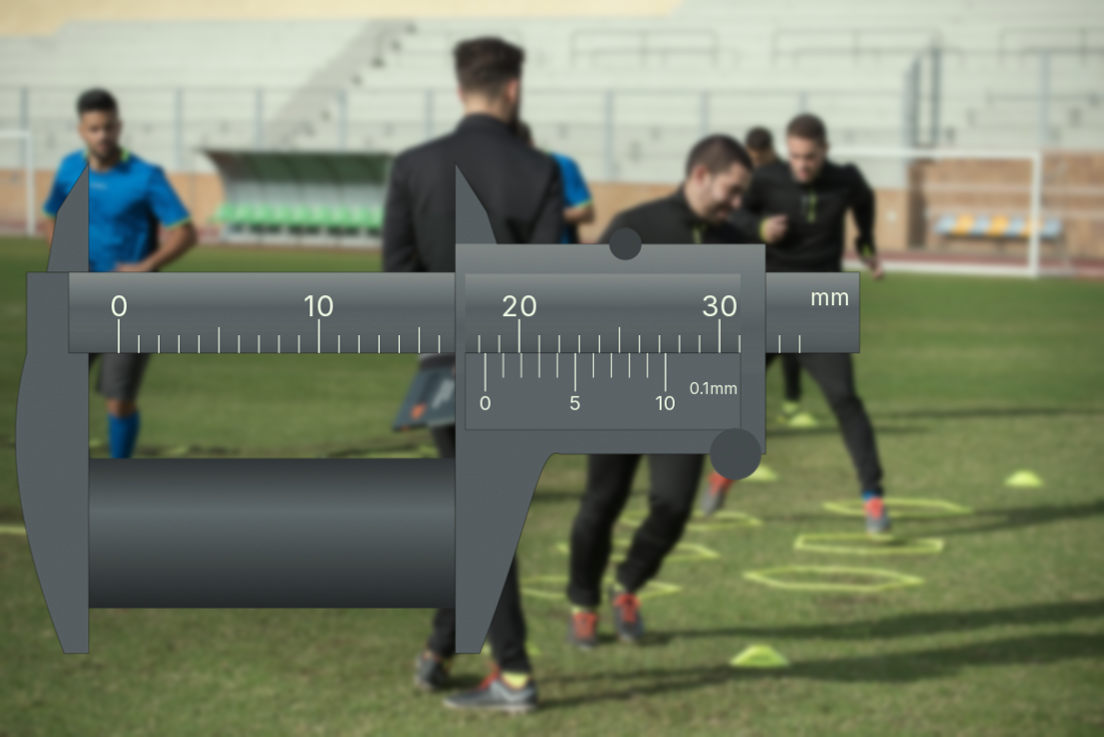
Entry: 18.3mm
